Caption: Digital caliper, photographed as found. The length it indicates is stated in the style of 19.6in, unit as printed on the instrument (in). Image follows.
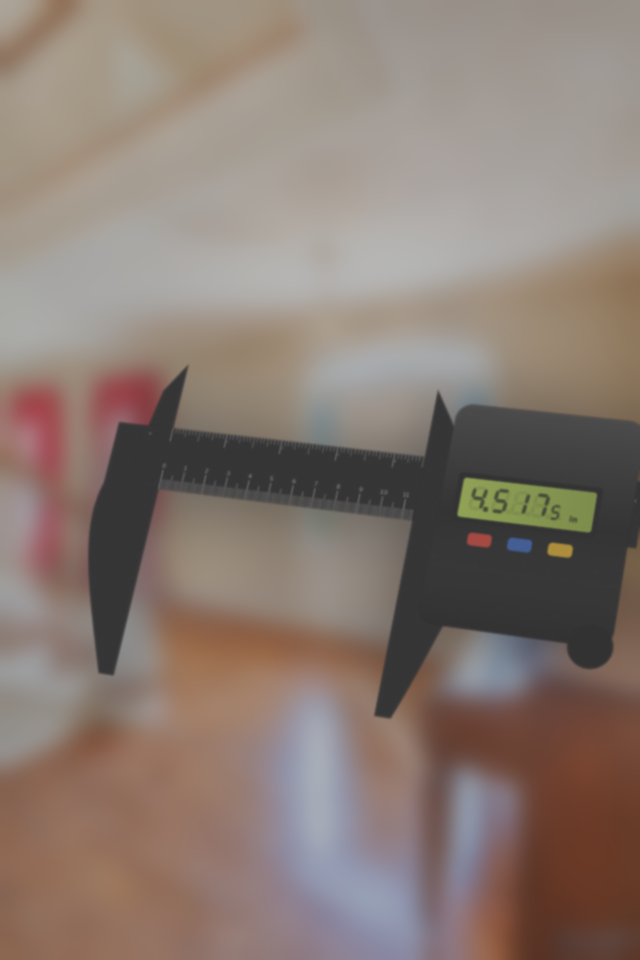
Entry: 4.5175in
